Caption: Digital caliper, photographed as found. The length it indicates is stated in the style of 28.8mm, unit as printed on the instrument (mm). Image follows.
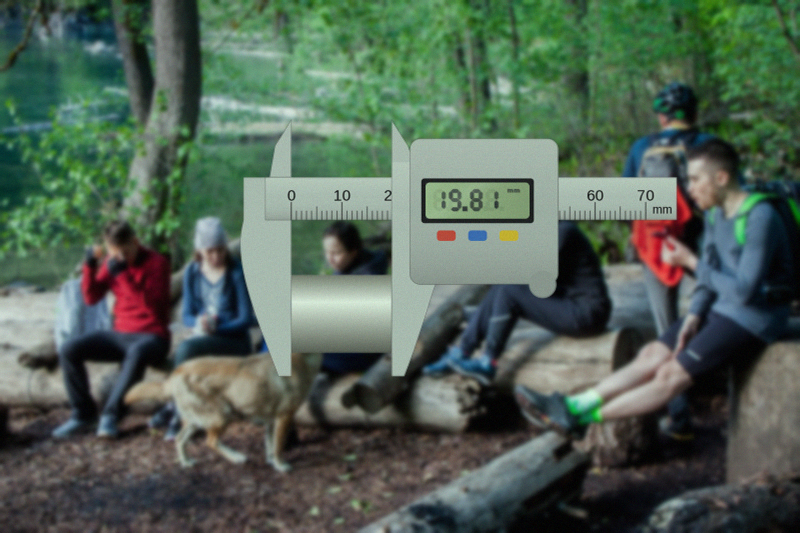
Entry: 19.81mm
